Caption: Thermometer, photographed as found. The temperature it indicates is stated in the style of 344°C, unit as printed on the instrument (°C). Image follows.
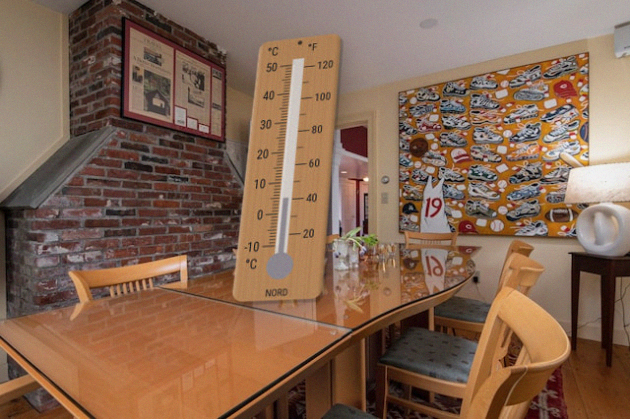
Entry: 5°C
